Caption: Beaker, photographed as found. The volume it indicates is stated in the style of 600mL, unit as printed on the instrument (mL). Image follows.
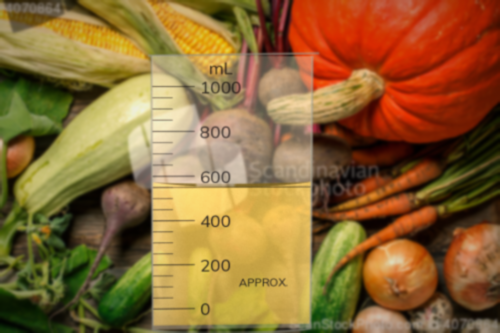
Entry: 550mL
